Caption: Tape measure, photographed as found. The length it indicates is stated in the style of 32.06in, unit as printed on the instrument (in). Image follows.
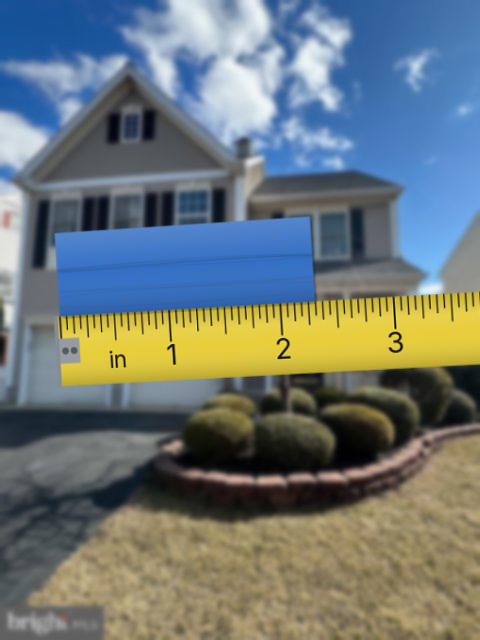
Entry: 2.3125in
